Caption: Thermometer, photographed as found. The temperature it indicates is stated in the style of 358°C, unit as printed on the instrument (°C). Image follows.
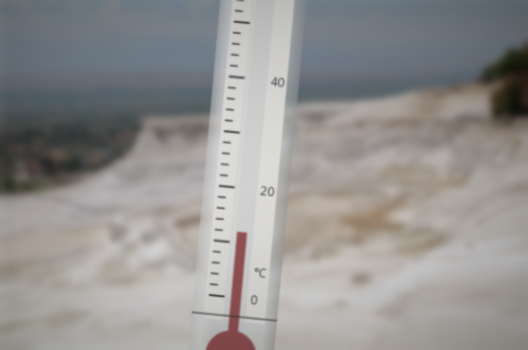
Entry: 12°C
